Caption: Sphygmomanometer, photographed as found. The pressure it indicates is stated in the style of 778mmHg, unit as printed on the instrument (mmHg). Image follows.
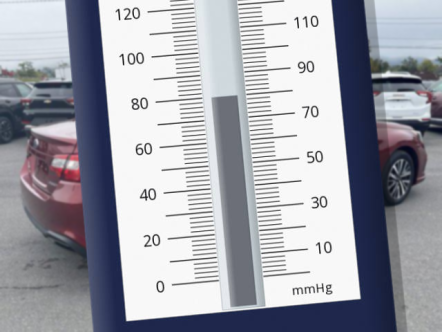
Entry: 80mmHg
